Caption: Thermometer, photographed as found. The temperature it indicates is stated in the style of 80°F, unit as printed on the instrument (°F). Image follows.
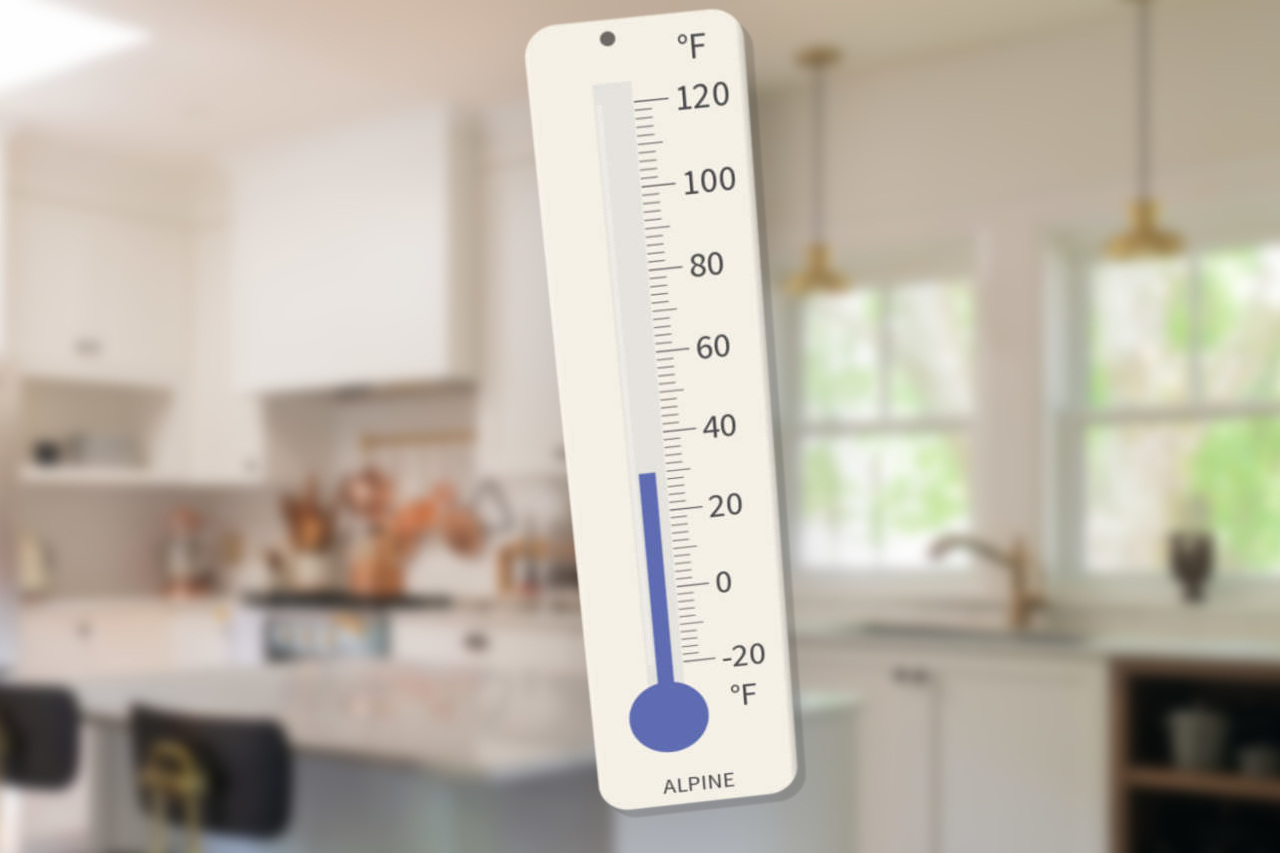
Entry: 30°F
